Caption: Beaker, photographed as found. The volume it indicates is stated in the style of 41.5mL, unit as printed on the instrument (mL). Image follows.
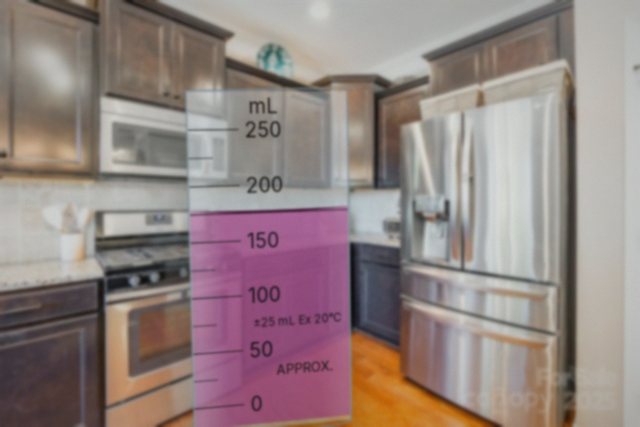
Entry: 175mL
